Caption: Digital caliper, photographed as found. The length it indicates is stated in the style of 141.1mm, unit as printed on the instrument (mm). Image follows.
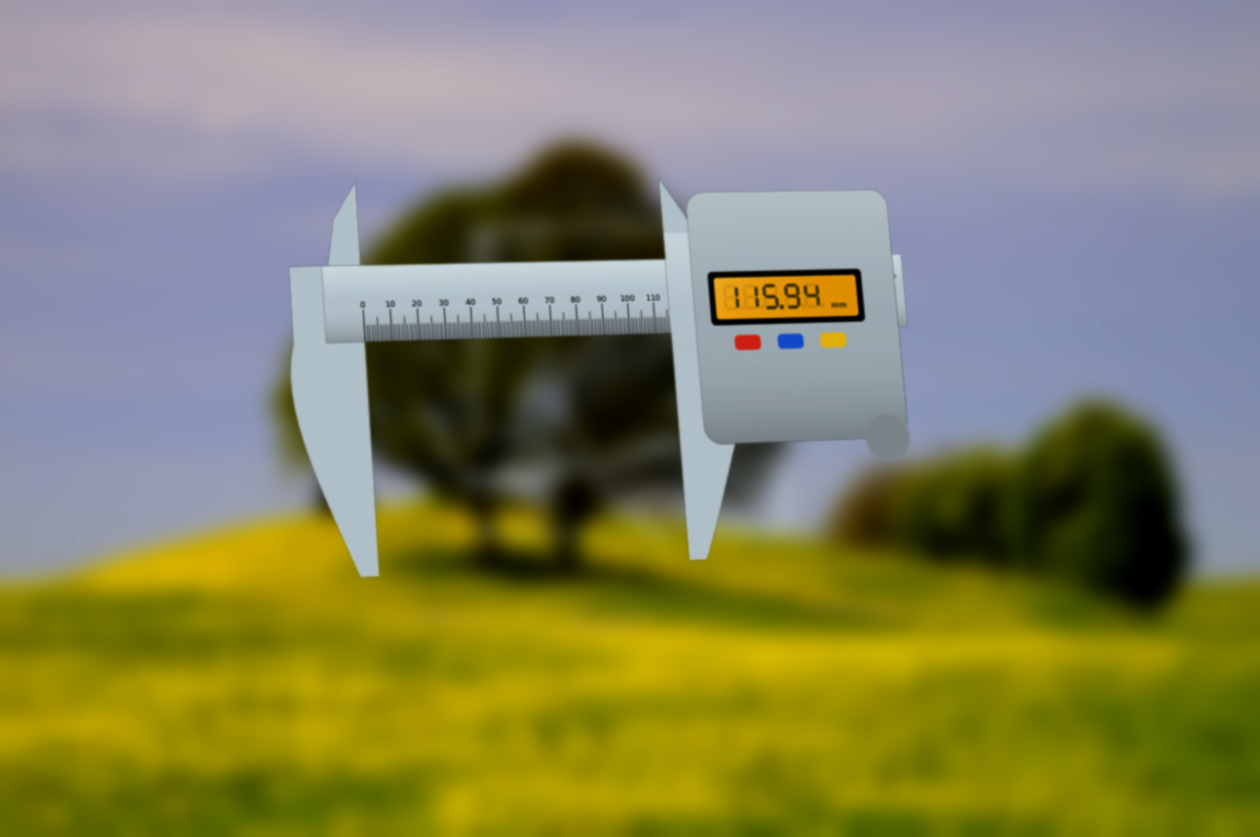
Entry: 115.94mm
